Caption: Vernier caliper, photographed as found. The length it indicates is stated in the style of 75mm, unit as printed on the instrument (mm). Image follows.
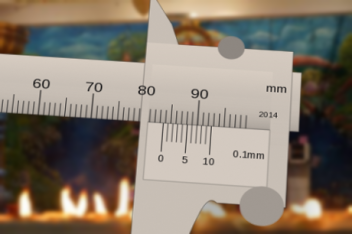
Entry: 83.6mm
